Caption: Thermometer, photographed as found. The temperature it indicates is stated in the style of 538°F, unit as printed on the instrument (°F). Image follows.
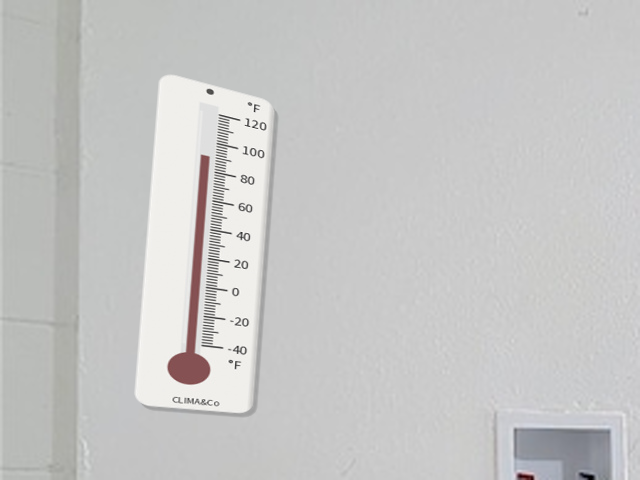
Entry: 90°F
